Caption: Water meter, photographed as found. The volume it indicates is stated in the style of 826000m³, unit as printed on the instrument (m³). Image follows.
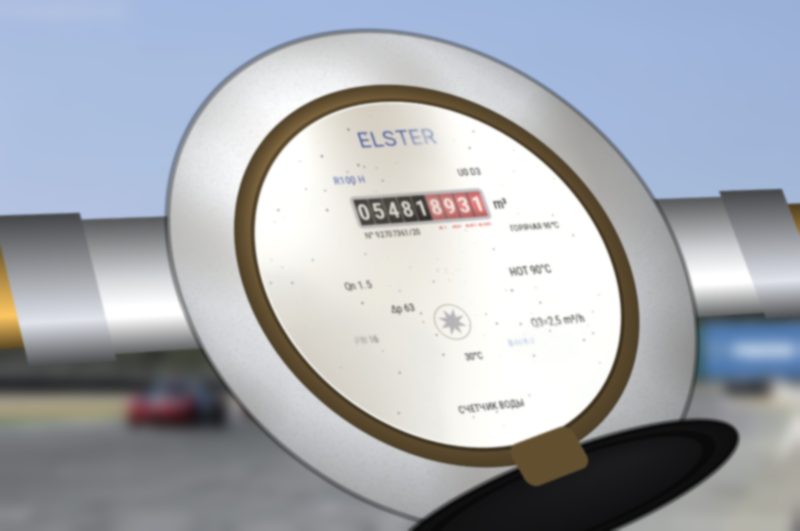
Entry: 5481.8931m³
